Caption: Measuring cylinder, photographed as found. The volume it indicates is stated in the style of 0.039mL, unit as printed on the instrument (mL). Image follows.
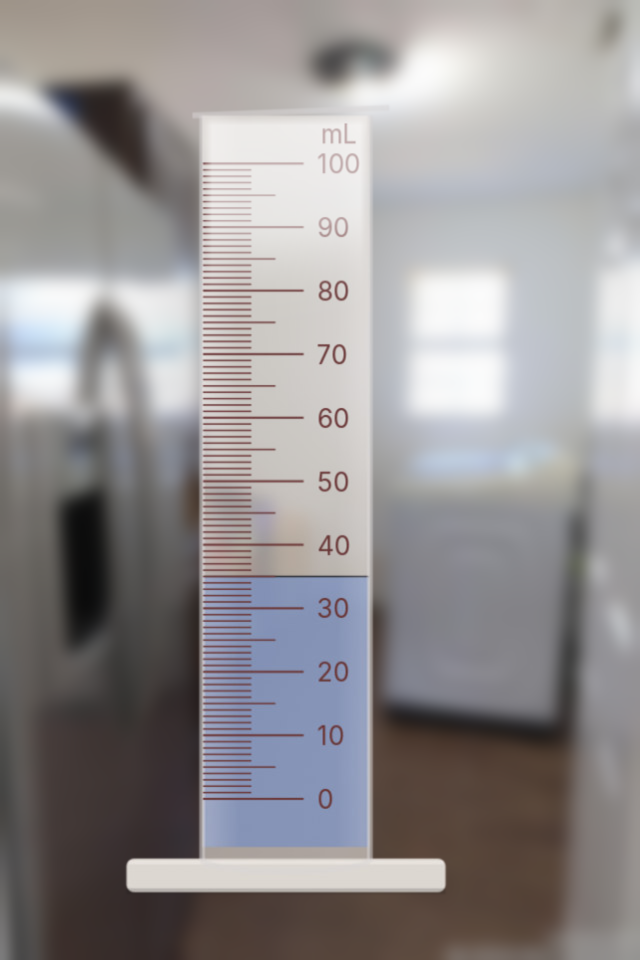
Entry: 35mL
